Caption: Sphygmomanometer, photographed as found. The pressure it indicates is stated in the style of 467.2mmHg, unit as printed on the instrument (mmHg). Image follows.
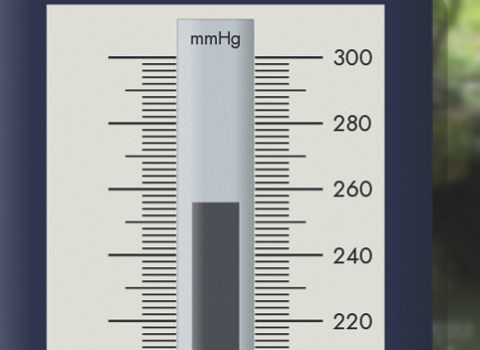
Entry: 256mmHg
